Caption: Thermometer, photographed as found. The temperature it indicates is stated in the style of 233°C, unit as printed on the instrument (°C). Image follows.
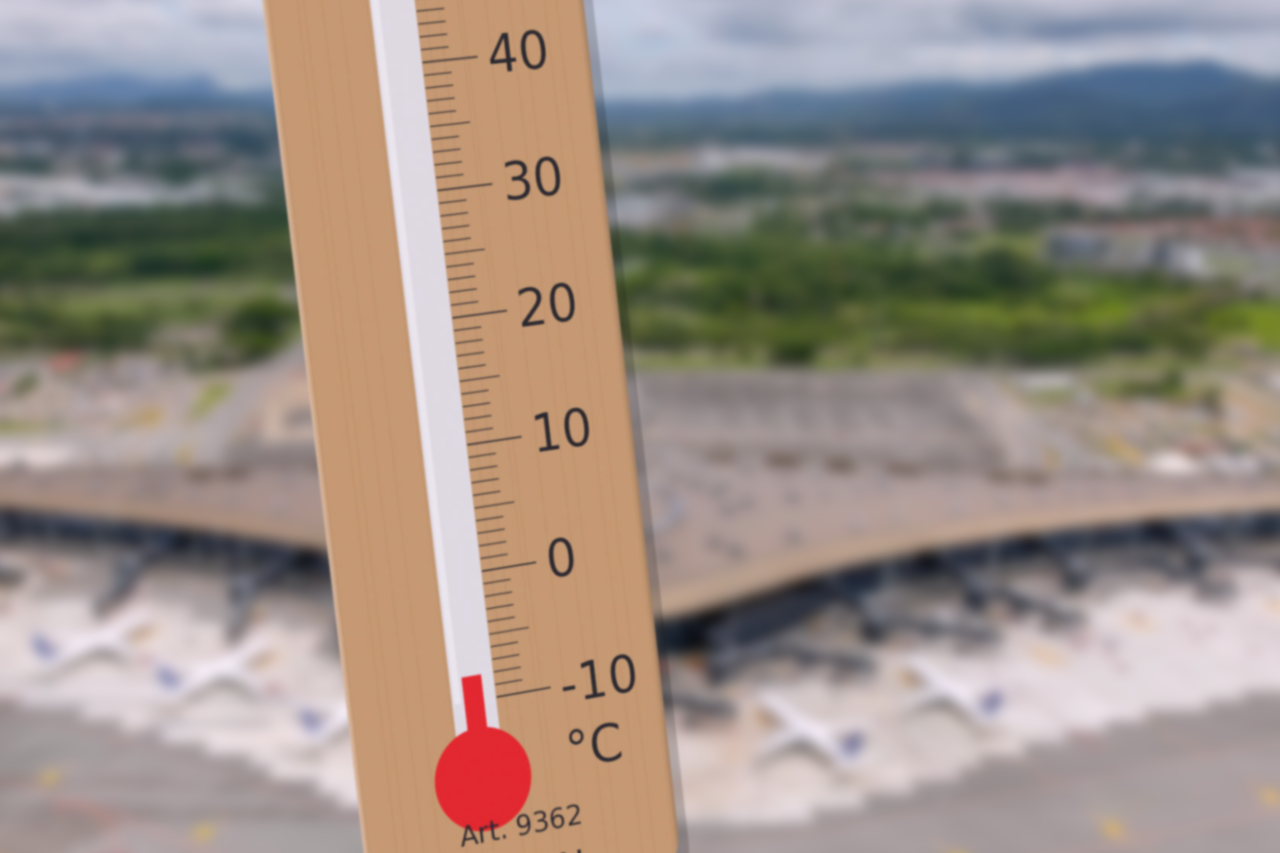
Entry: -8°C
